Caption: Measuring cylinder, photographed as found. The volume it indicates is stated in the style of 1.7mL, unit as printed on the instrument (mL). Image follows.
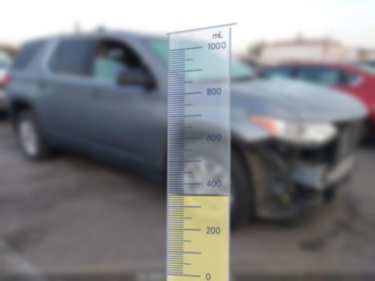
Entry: 350mL
